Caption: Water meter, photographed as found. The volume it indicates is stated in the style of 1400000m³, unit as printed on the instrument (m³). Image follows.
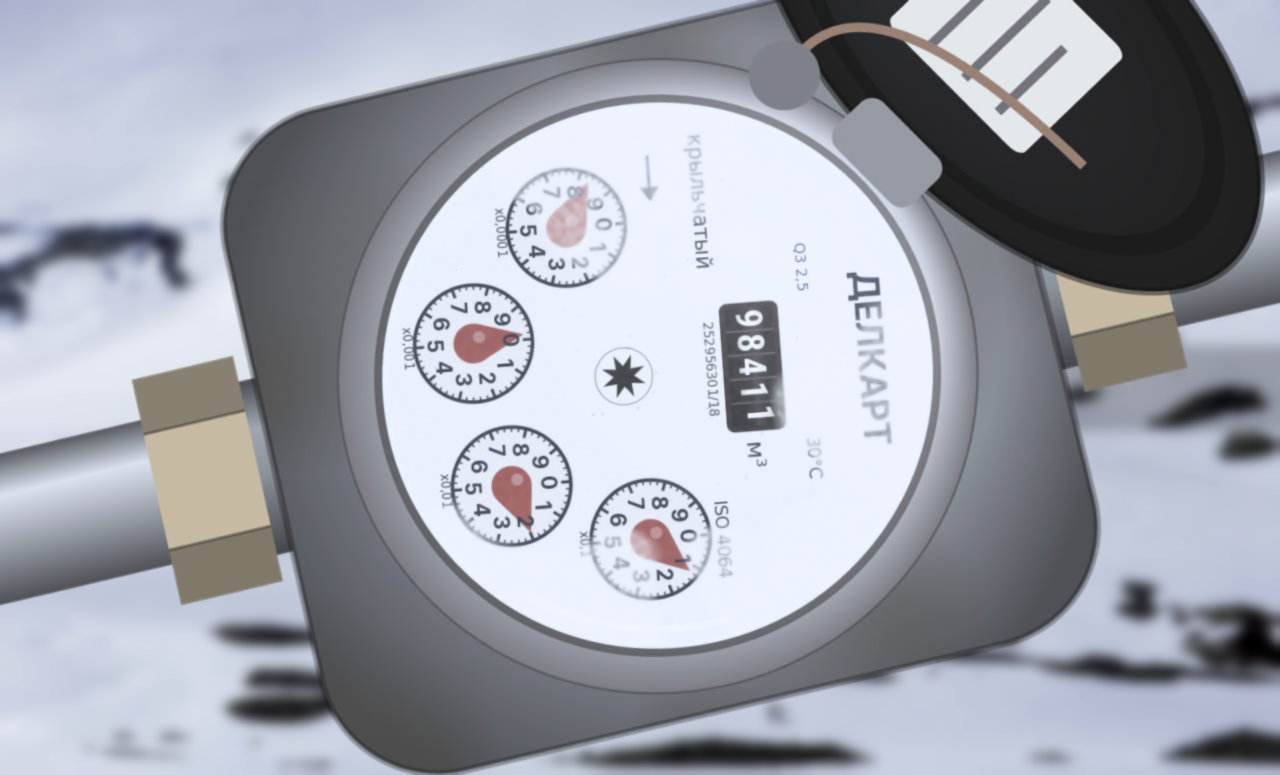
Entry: 98411.1198m³
